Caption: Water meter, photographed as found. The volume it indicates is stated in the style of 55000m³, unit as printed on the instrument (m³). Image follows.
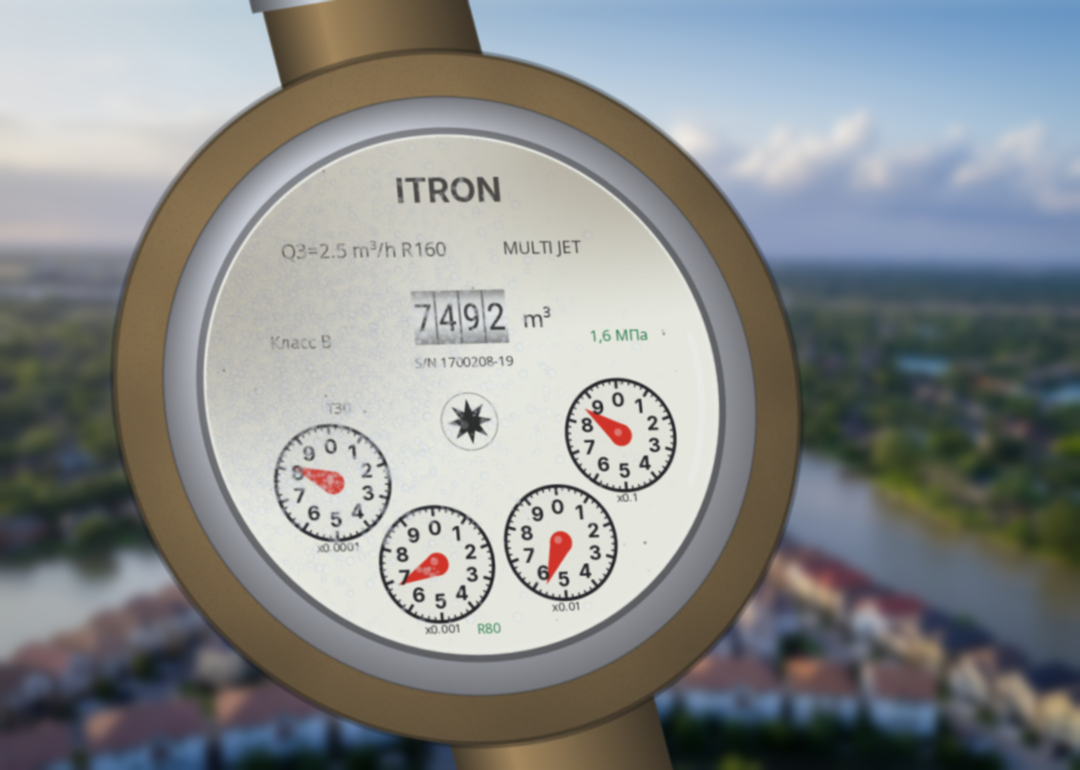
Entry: 7492.8568m³
